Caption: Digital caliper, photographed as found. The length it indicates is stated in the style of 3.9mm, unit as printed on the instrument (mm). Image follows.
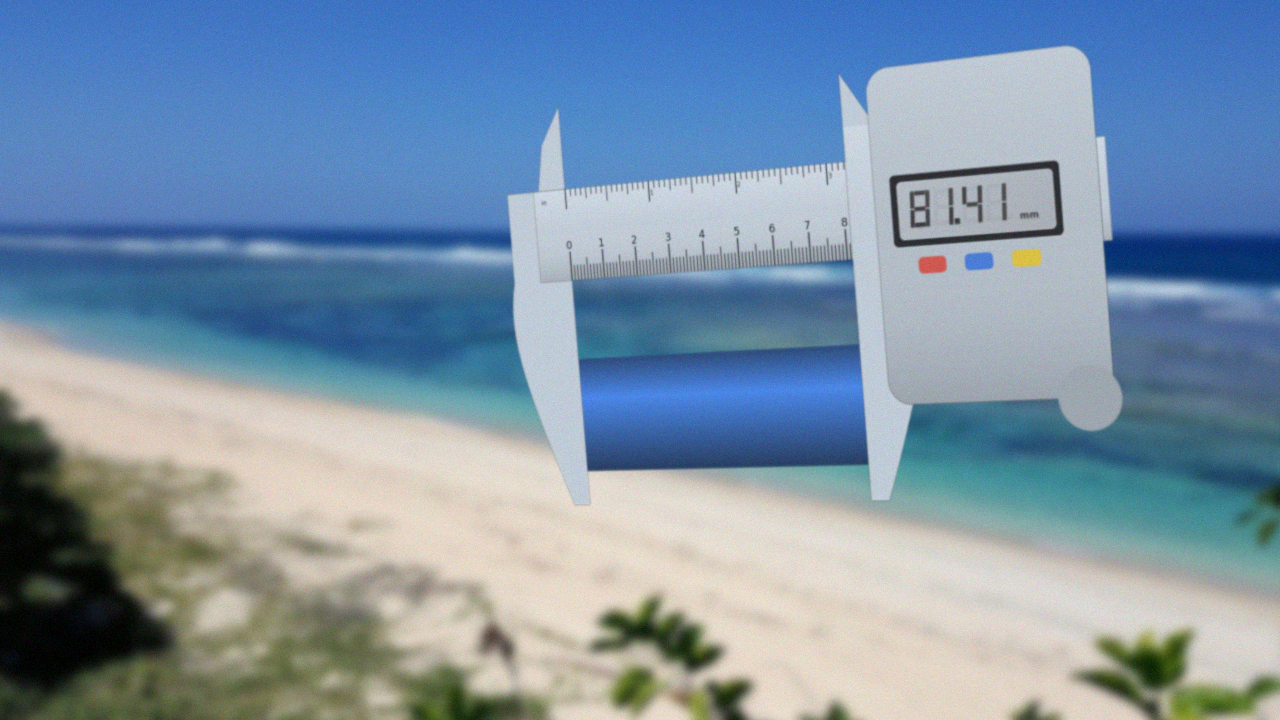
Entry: 81.41mm
